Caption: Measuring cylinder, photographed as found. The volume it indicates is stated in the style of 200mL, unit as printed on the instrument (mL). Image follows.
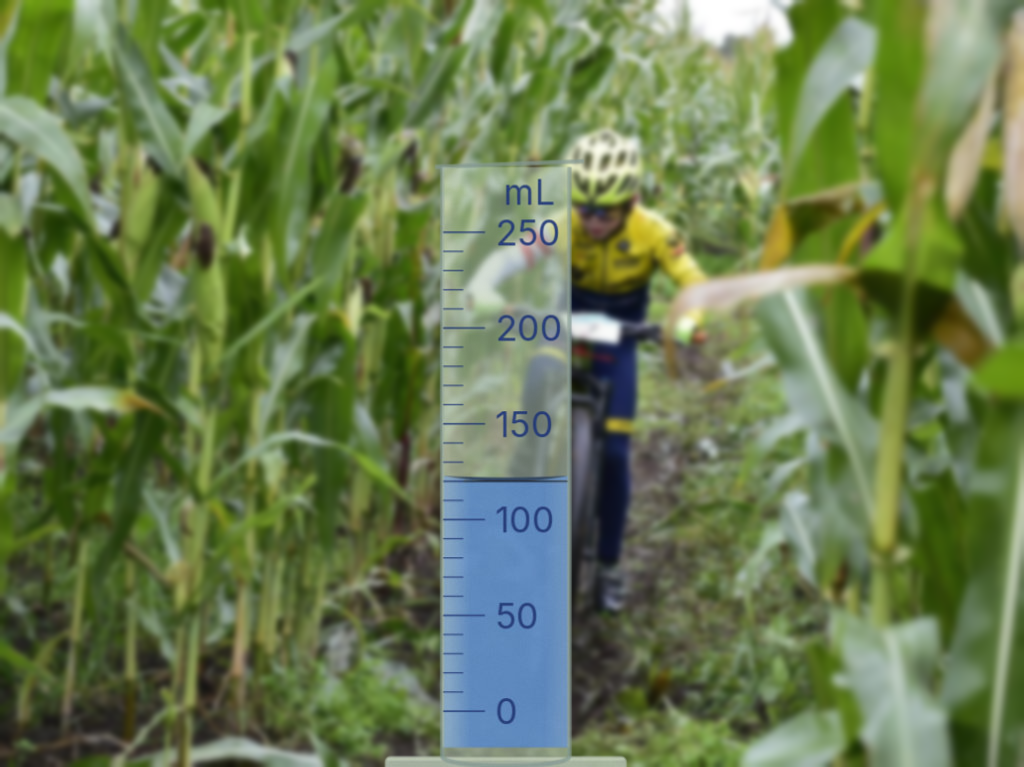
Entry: 120mL
